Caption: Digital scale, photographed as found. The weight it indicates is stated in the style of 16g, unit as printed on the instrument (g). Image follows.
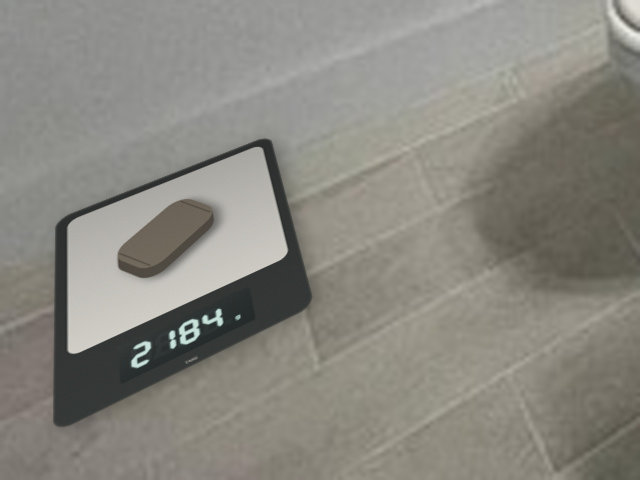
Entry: 2184g
